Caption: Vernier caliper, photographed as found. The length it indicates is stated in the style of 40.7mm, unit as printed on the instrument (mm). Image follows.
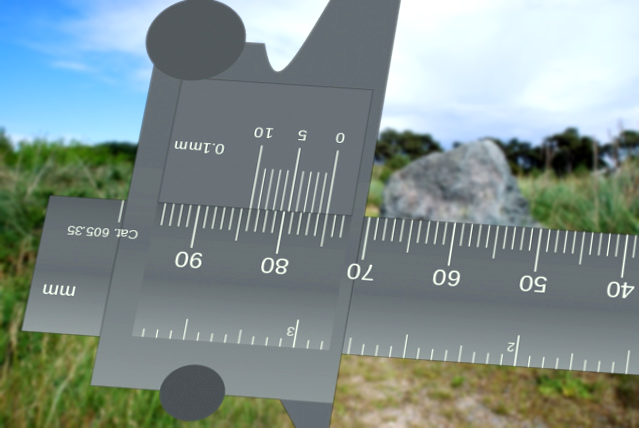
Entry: 75.0mm
